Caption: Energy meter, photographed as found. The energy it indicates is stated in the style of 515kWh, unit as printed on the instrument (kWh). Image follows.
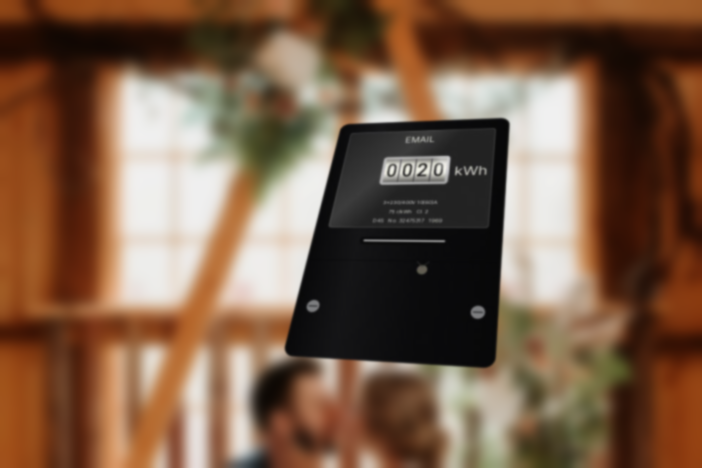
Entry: 20kWh
